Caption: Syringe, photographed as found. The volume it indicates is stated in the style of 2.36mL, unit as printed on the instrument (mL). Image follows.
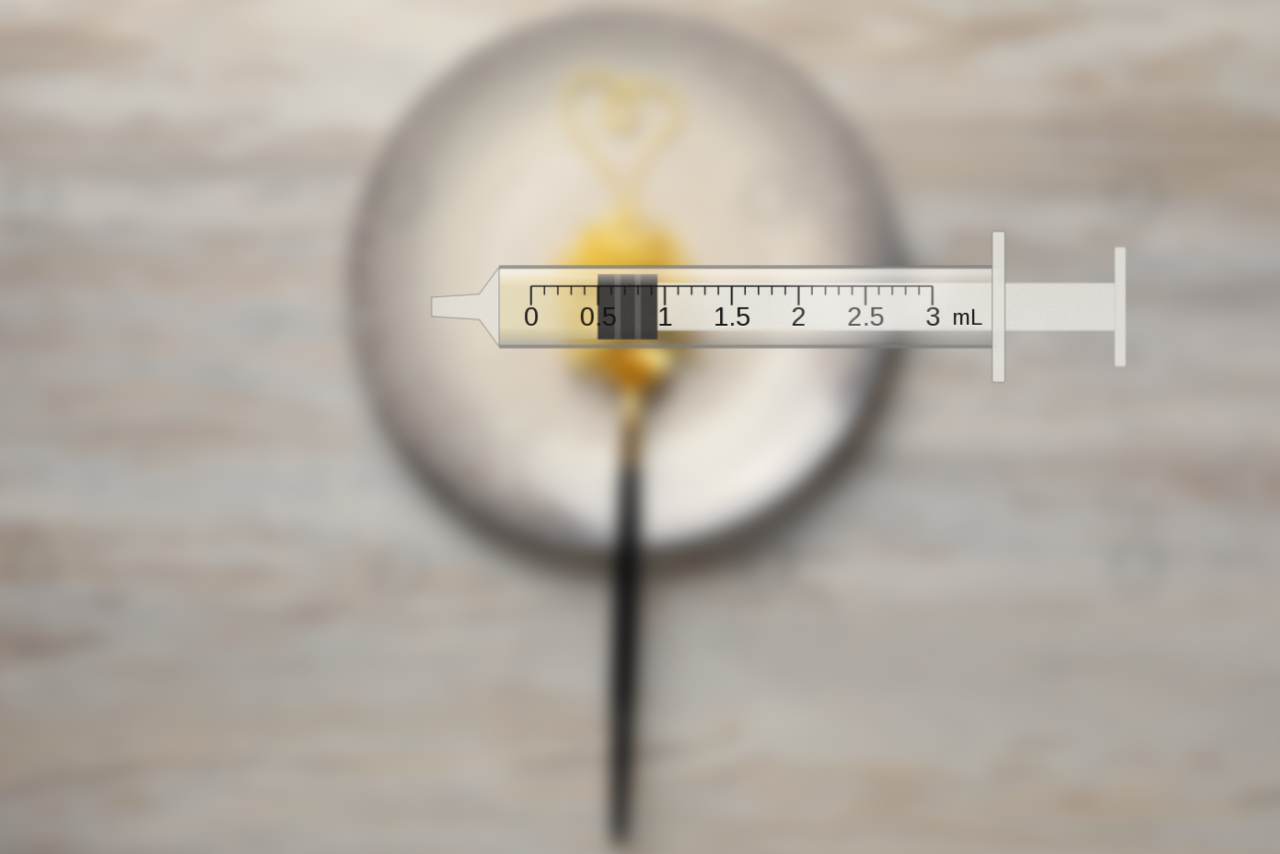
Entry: 0.5mL
